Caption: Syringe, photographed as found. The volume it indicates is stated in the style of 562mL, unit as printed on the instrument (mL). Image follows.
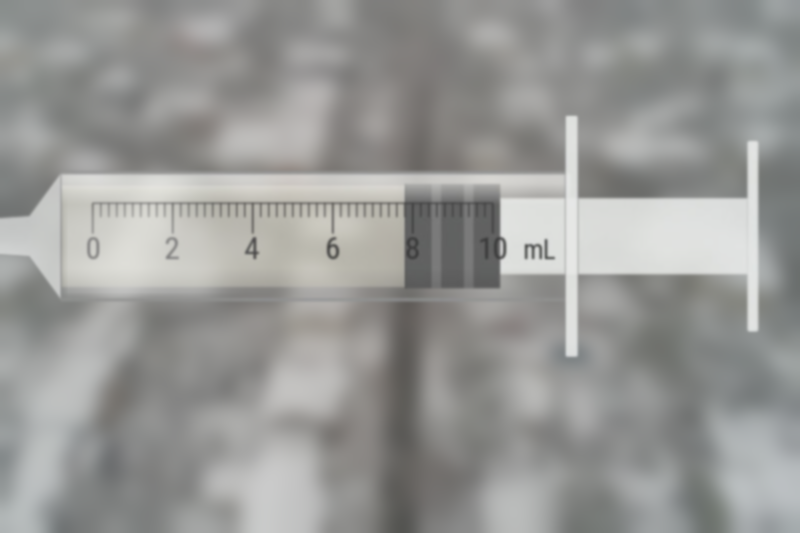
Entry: 7.8mL
